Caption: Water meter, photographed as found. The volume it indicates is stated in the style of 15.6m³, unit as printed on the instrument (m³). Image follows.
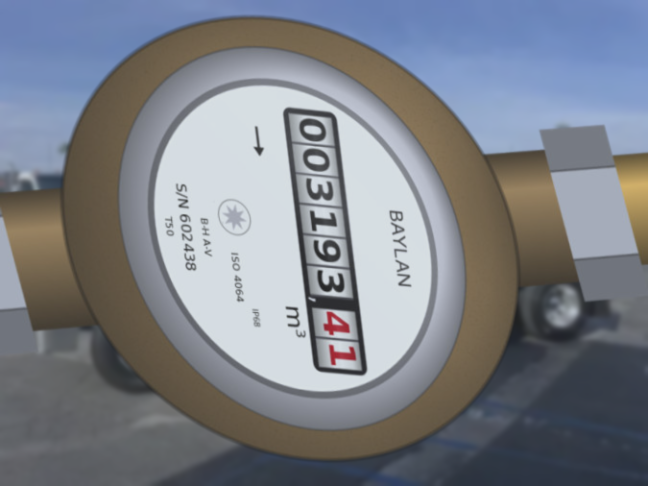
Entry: 3193.41m³
